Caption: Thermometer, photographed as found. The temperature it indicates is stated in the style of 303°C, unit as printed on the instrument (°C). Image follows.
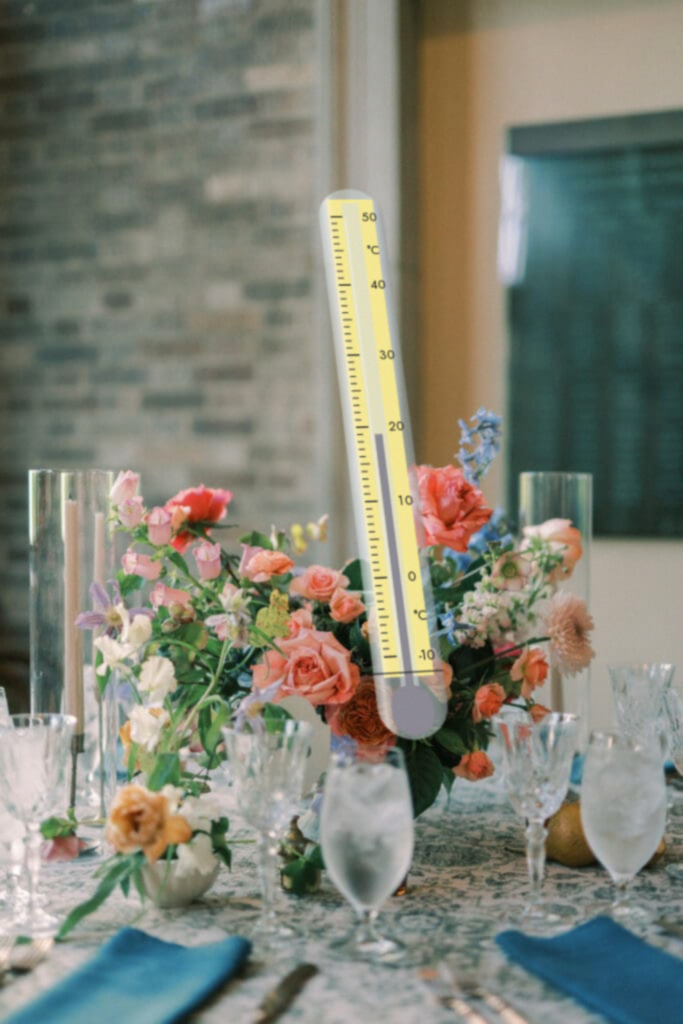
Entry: 19°C
